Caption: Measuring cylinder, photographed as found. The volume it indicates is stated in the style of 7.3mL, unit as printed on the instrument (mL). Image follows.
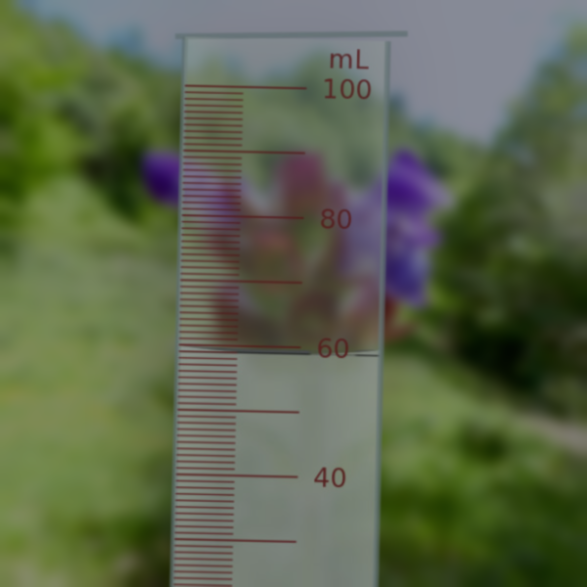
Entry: 59mL
